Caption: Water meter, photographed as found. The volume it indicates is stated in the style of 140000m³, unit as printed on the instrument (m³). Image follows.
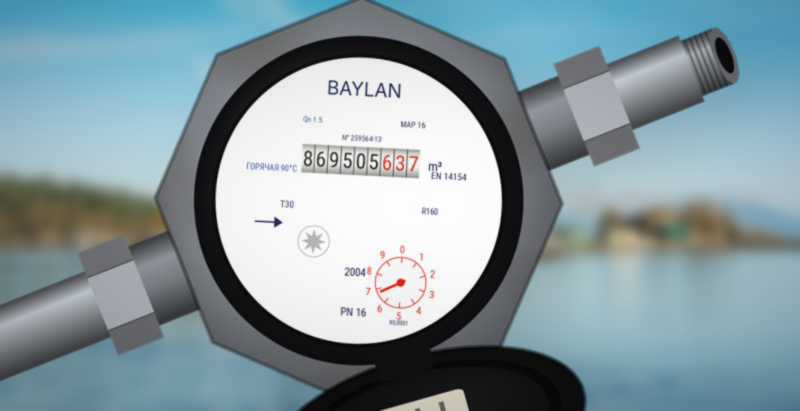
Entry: 869505.6376m³
